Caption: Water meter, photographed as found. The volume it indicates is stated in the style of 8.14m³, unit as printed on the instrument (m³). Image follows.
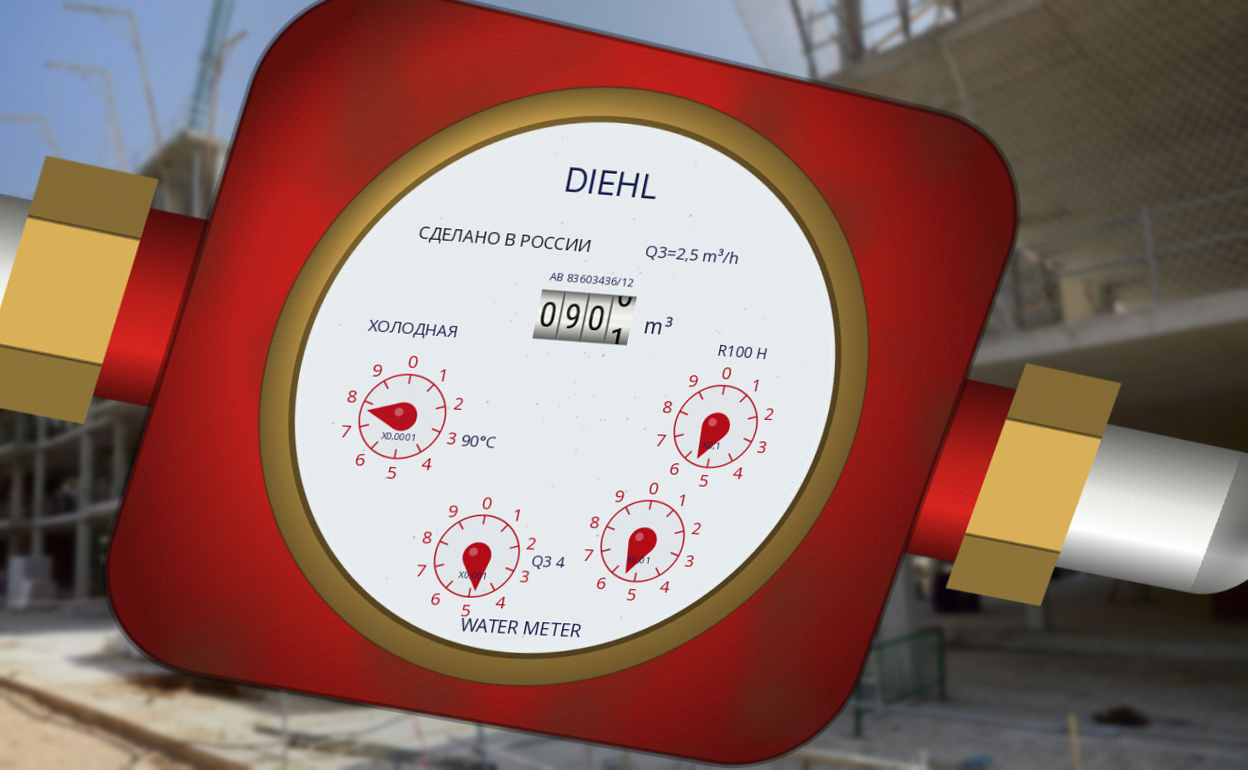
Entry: 900.5547m³
